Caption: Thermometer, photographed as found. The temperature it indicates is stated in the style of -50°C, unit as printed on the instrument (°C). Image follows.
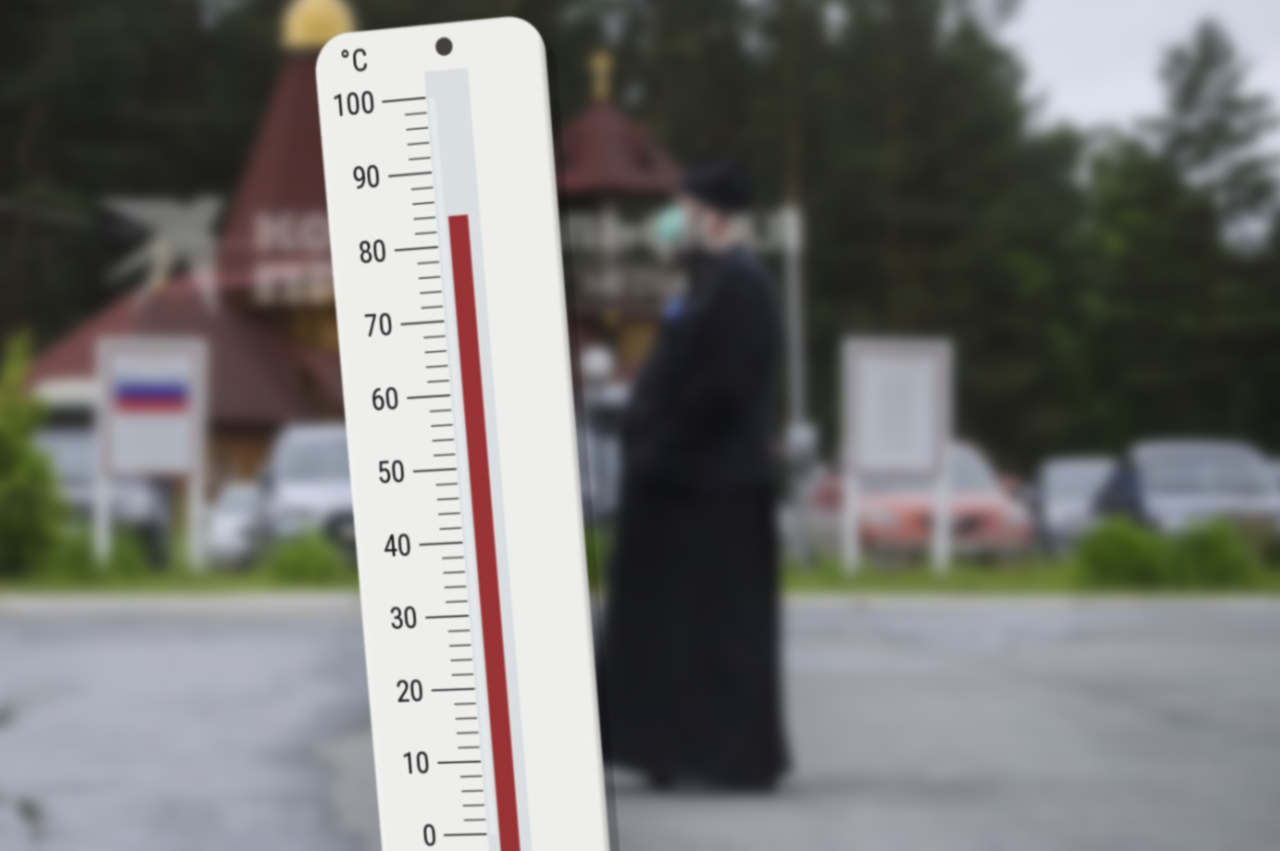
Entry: 84°C
